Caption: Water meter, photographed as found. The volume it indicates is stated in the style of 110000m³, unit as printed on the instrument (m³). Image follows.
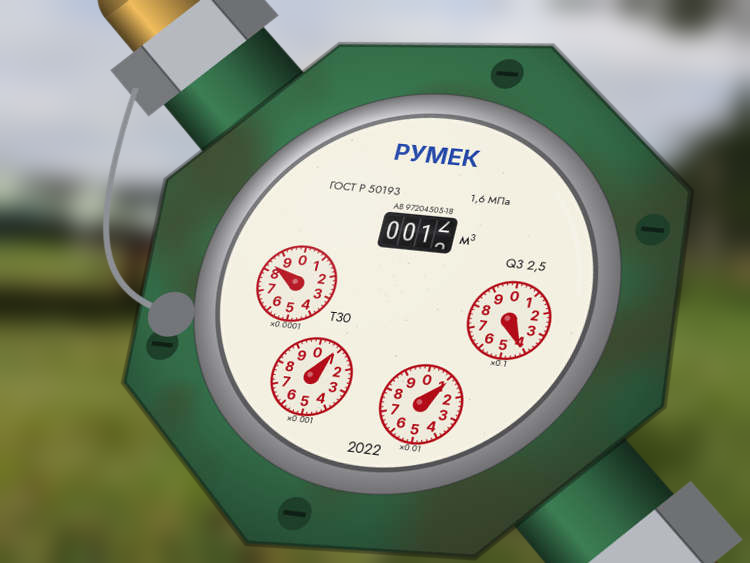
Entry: 12.4108m³
